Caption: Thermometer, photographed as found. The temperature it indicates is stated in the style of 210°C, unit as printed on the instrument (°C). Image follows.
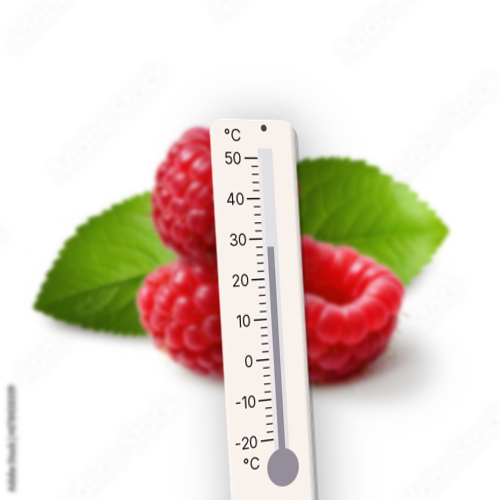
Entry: 28°C
